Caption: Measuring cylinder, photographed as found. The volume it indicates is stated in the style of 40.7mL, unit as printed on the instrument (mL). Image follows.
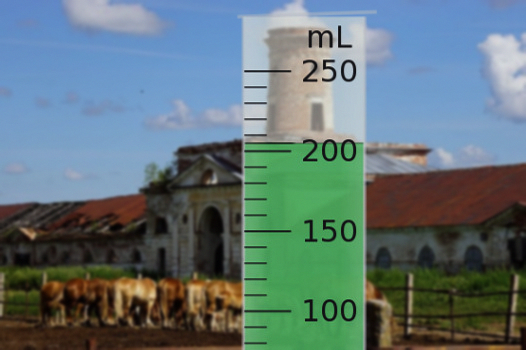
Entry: 205mL
